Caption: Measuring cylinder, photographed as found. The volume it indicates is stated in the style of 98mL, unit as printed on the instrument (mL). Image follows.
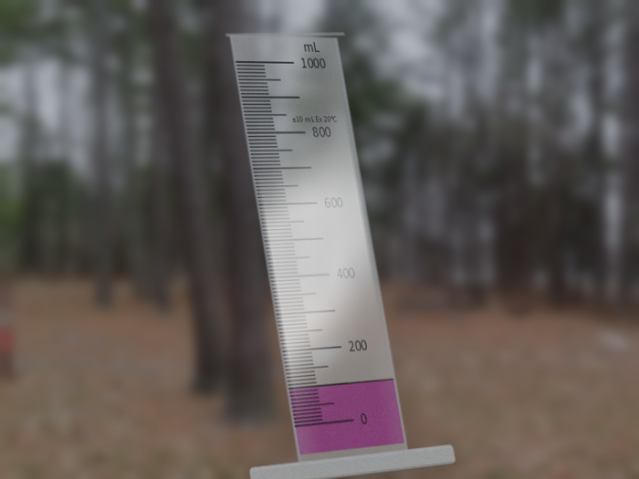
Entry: 100mL
